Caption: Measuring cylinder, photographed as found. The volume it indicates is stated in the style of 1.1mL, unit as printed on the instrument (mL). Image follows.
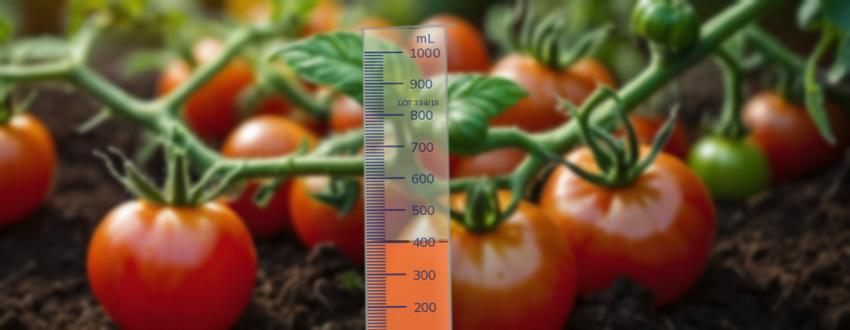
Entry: 400mL
